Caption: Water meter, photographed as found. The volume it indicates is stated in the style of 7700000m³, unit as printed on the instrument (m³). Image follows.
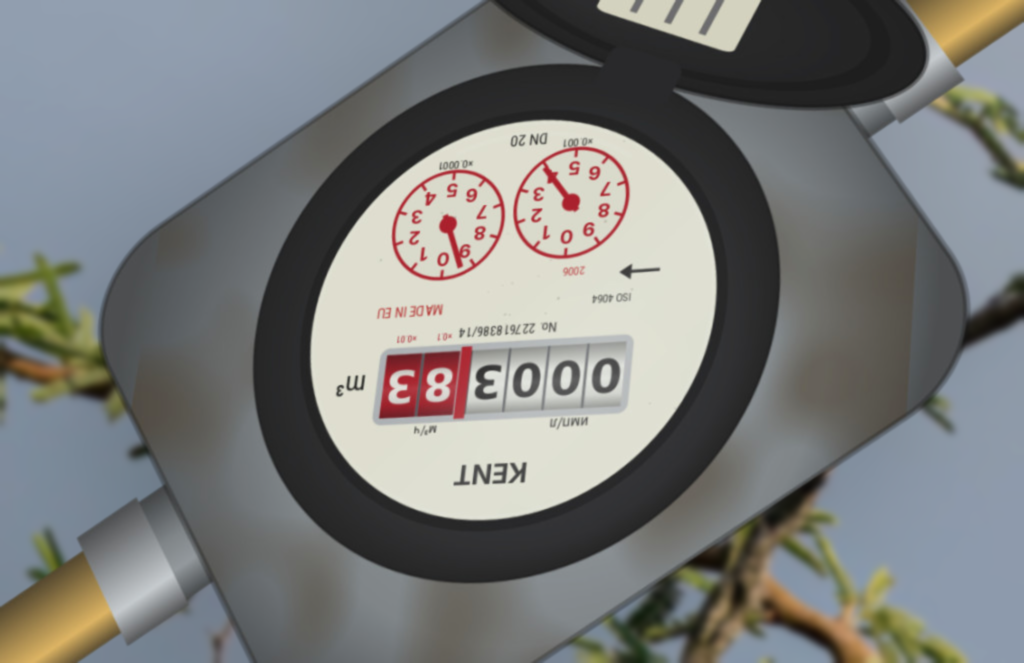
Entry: 3.8339m³
